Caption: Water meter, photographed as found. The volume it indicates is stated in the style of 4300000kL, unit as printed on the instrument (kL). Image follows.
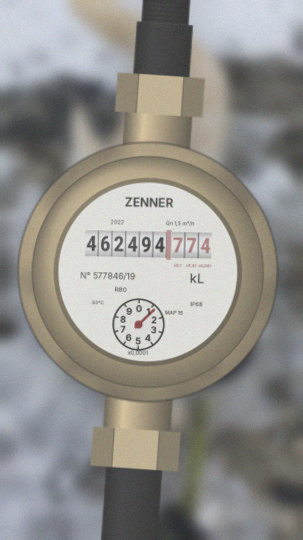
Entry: 462494.7741kL
